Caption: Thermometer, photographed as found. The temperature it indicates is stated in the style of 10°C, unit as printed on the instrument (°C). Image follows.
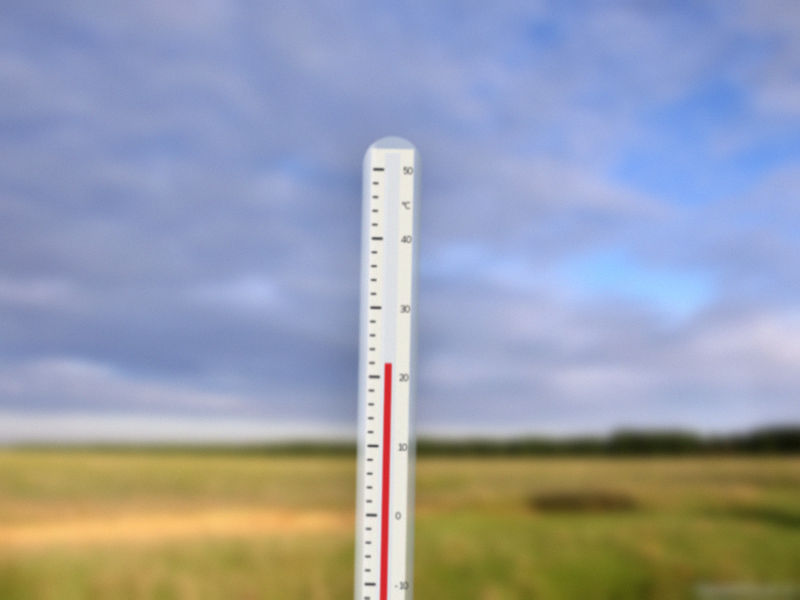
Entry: 22°C
